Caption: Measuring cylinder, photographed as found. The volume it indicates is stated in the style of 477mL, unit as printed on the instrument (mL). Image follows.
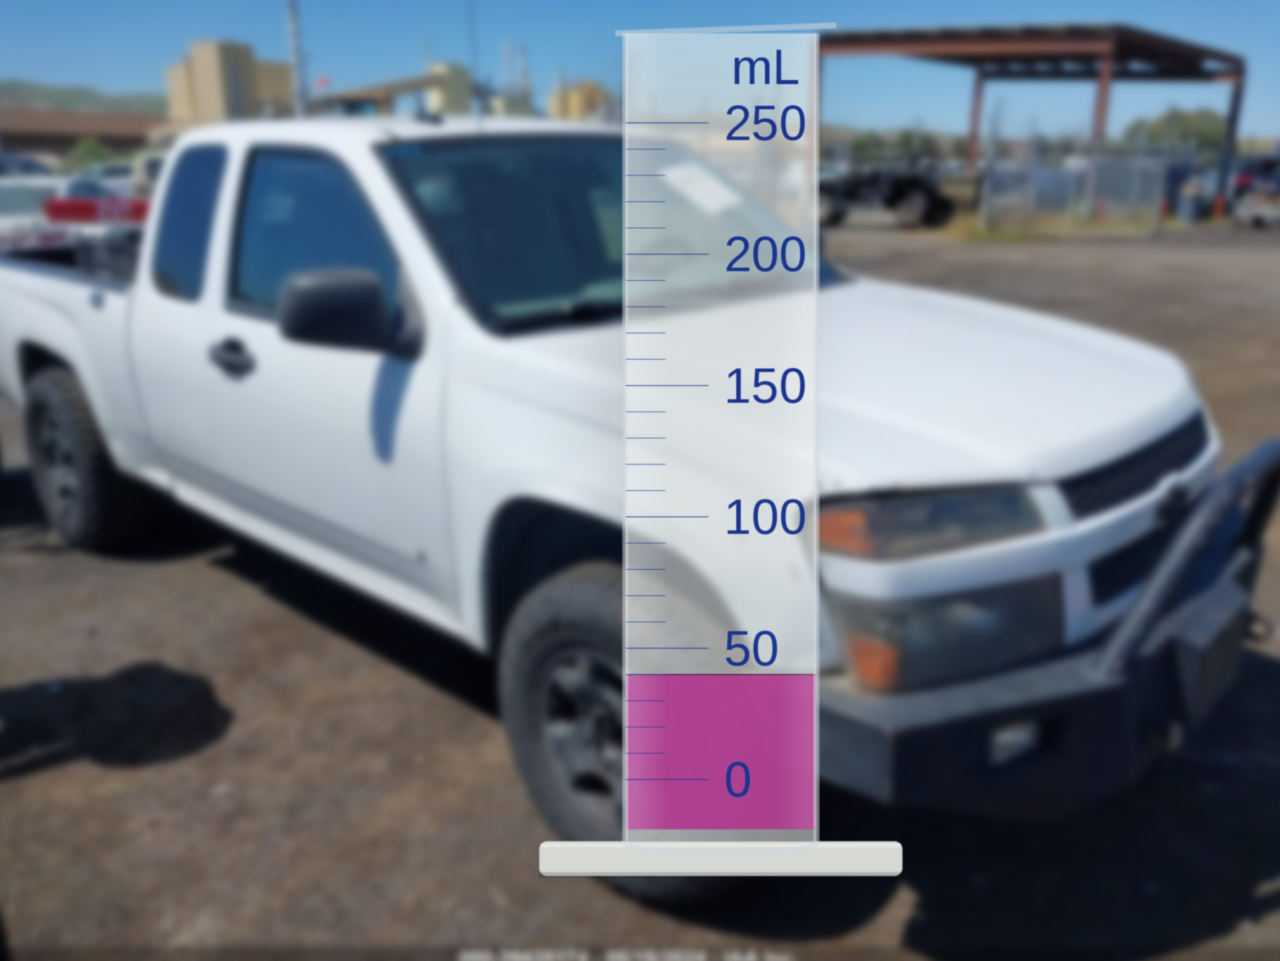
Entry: 40mL
